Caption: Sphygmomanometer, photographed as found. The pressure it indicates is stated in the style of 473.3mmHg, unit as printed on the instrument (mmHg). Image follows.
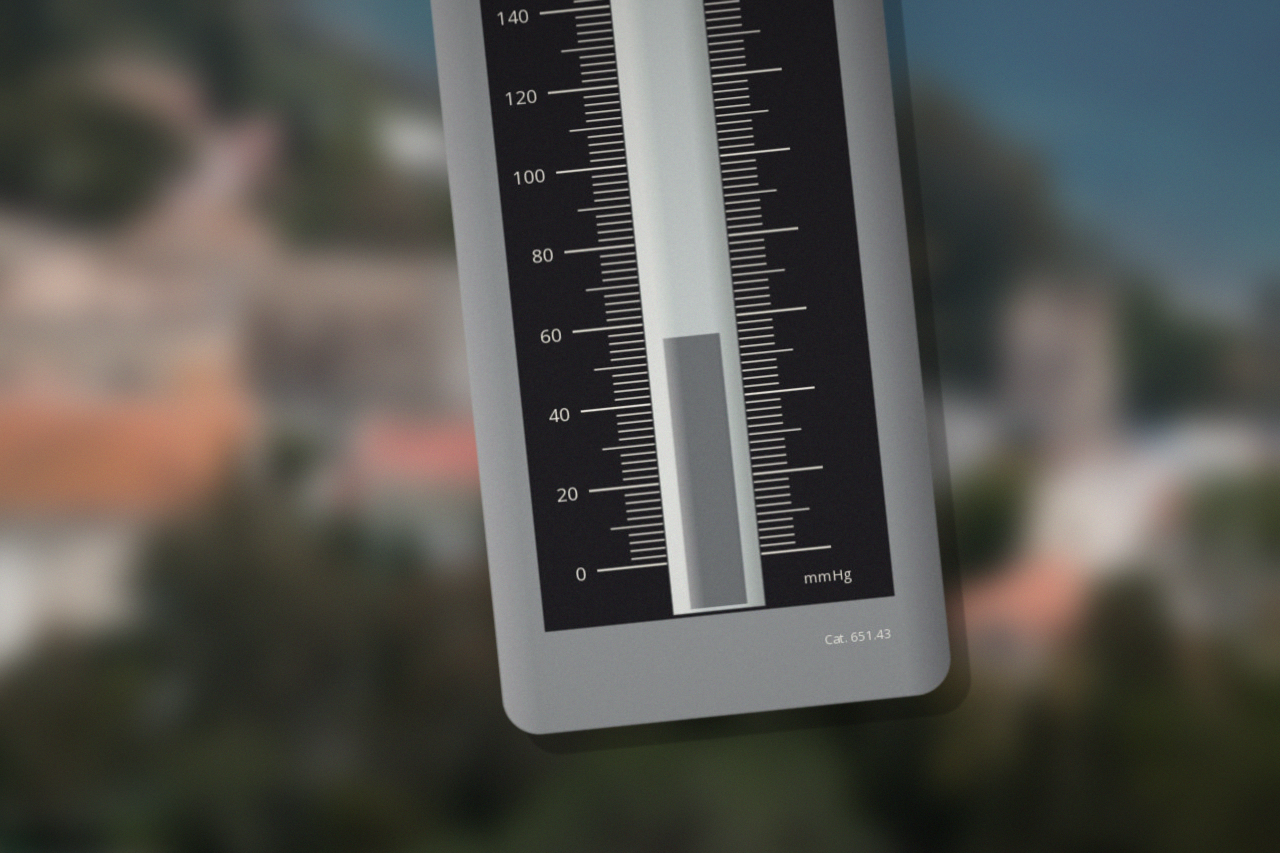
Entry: 56mmHg
